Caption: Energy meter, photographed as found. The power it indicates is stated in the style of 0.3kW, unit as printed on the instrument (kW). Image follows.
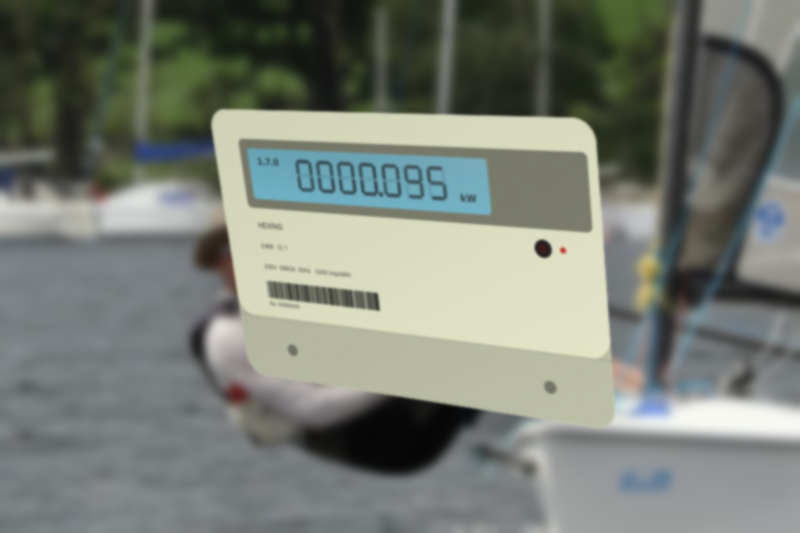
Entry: 0.095kW
